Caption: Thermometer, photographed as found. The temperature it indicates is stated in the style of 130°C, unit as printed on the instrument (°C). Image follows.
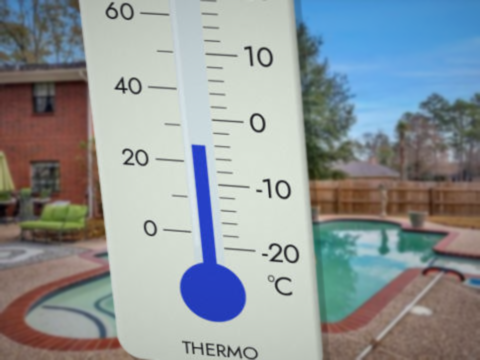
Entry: -4°C
